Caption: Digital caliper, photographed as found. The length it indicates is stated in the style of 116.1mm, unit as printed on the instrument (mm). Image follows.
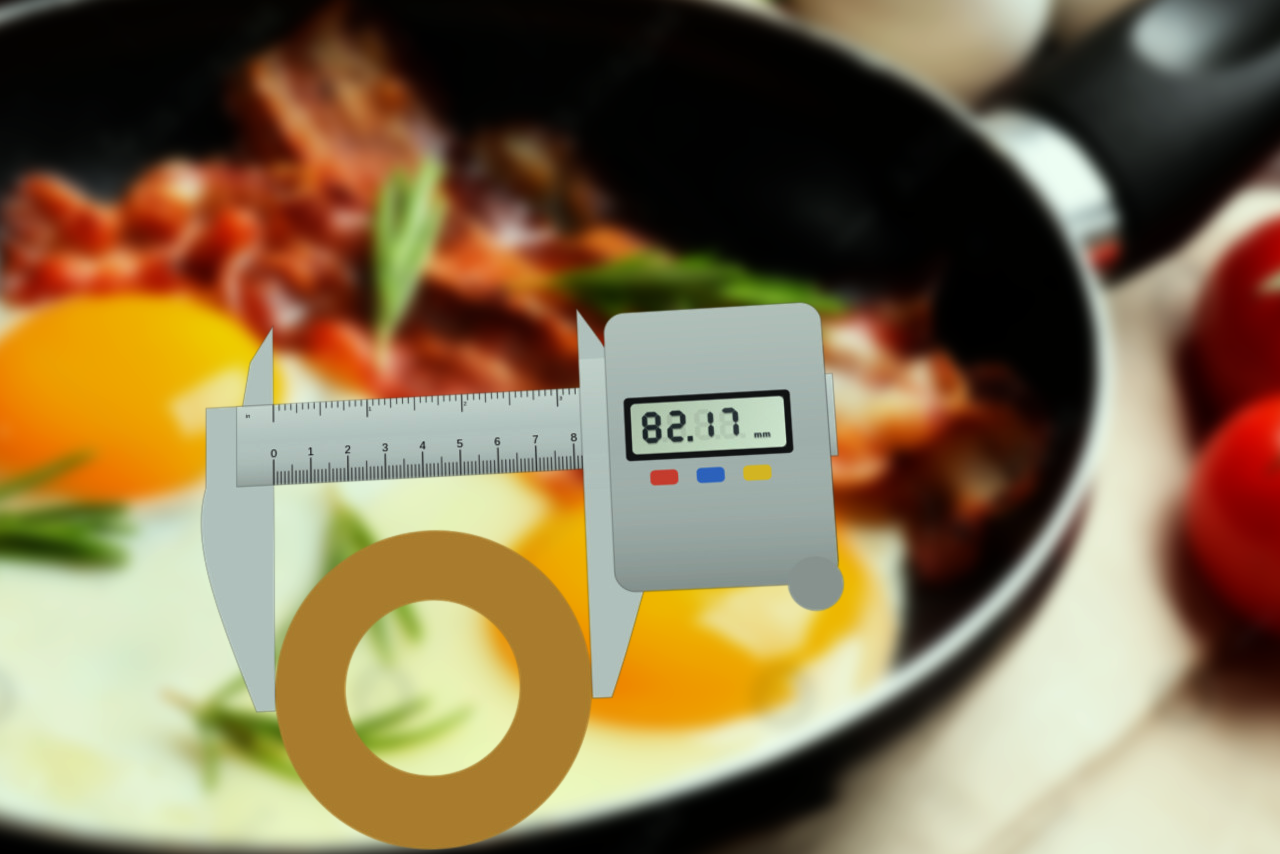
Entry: 82.17mm
